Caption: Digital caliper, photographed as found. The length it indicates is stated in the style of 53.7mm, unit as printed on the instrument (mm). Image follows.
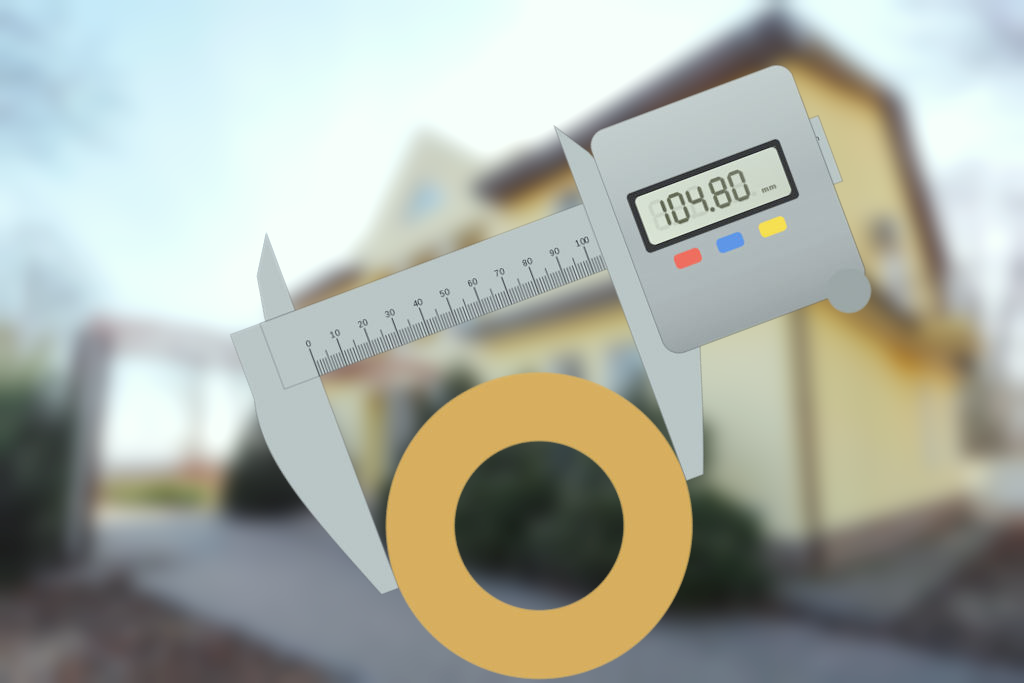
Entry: 104.80mm
